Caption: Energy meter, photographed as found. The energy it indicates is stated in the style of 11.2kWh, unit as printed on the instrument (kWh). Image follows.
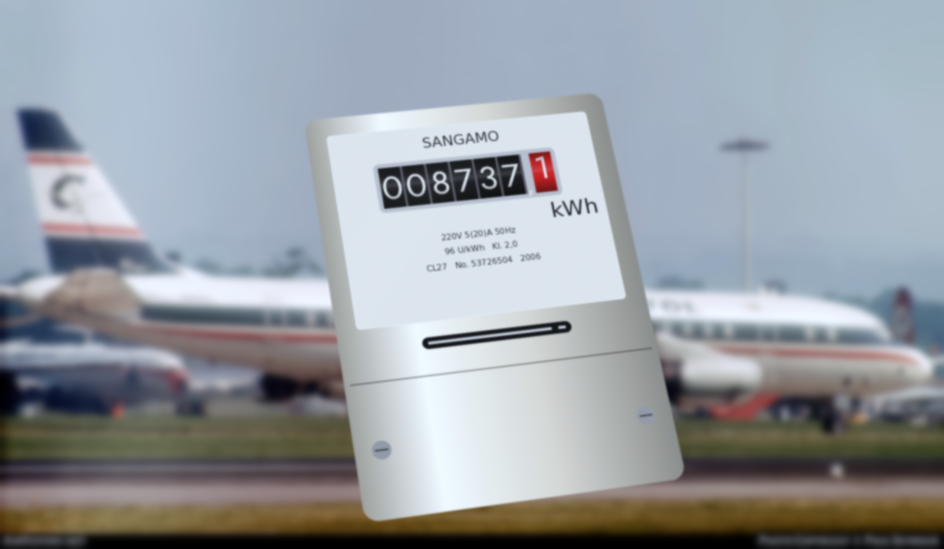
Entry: 8737.1kWh
